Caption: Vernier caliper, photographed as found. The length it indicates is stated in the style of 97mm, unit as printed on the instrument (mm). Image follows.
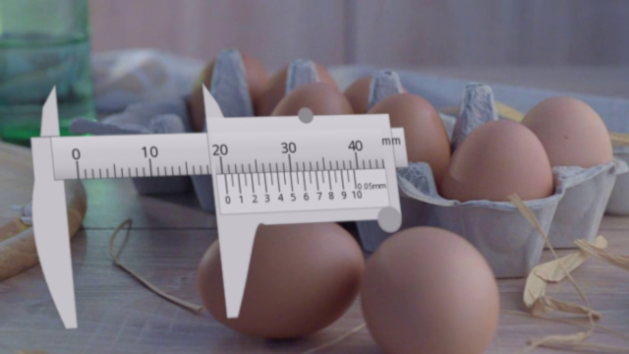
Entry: 20.4mm
